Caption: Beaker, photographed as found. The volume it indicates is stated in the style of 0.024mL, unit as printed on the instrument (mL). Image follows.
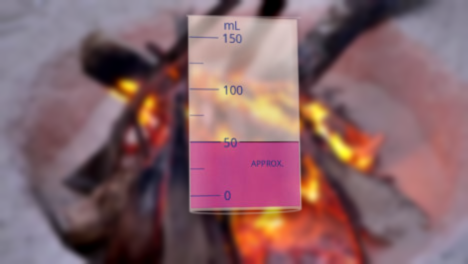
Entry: 50mL
